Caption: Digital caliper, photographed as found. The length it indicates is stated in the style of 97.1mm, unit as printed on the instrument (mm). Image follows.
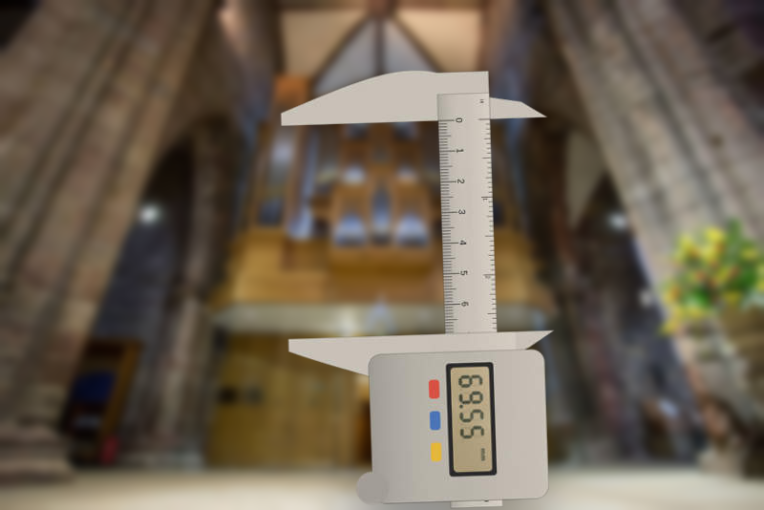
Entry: 69.55mm
